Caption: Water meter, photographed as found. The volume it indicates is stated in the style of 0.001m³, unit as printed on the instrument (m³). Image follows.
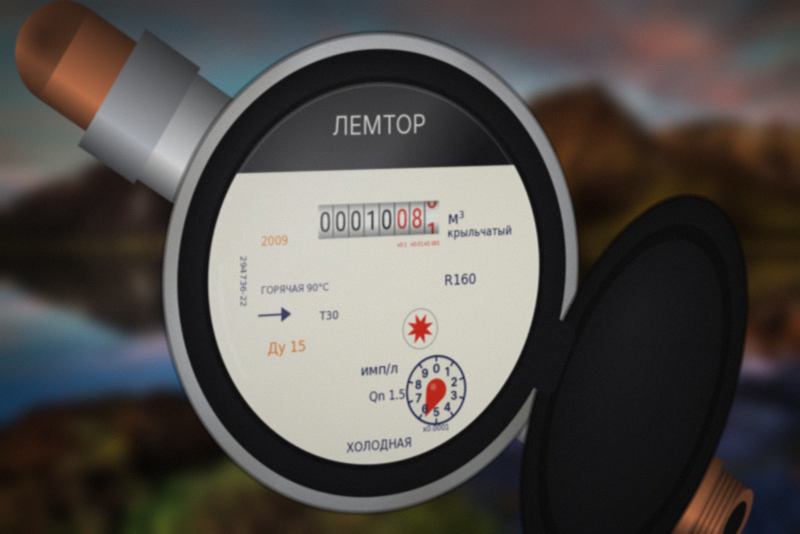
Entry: 10.0805m³
